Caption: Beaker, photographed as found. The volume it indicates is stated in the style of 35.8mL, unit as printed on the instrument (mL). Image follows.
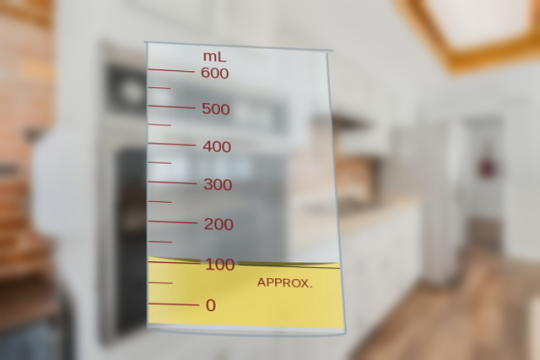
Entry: 100mL
